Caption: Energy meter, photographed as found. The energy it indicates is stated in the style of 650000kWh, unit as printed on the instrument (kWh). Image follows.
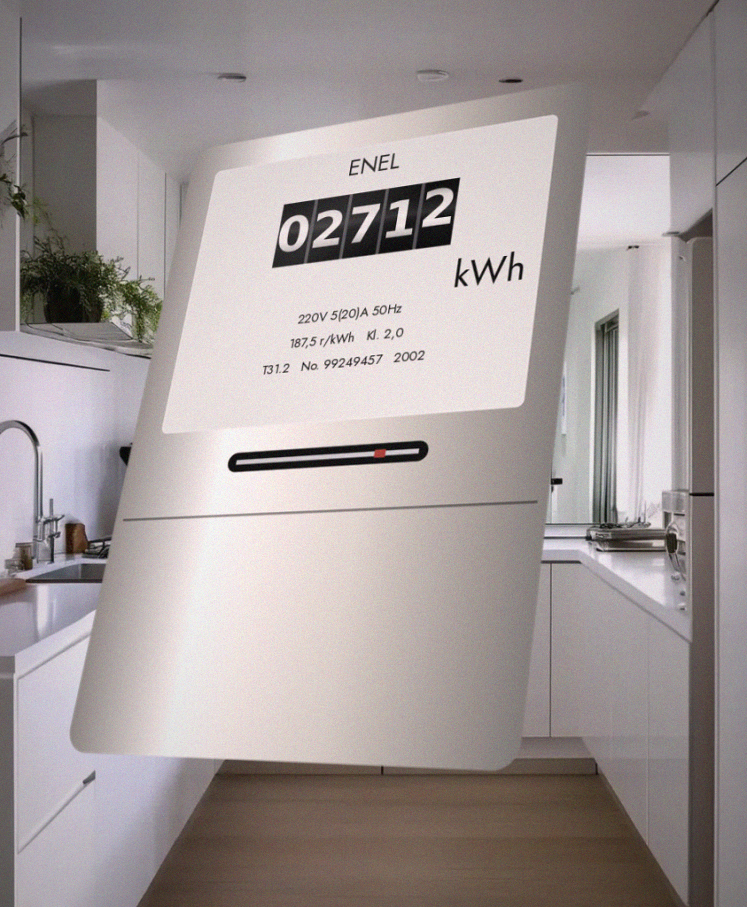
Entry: 2712kWh
